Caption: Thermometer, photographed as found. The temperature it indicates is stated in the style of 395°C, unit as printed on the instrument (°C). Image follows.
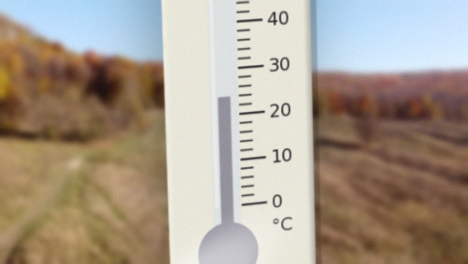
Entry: 24°C
